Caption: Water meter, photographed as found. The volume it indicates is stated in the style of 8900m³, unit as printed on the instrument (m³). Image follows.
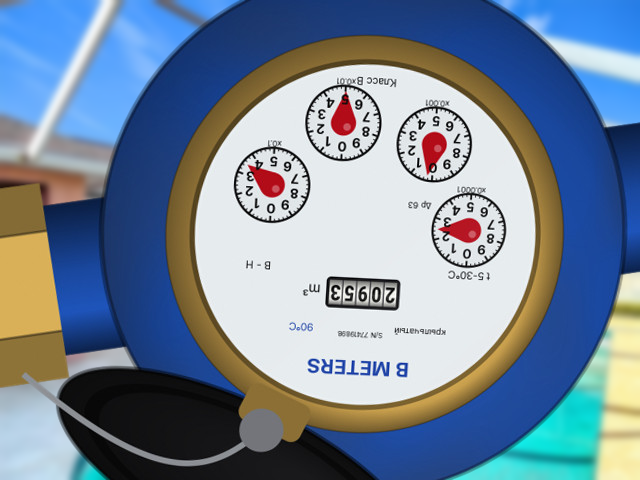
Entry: 20953.3502m³
